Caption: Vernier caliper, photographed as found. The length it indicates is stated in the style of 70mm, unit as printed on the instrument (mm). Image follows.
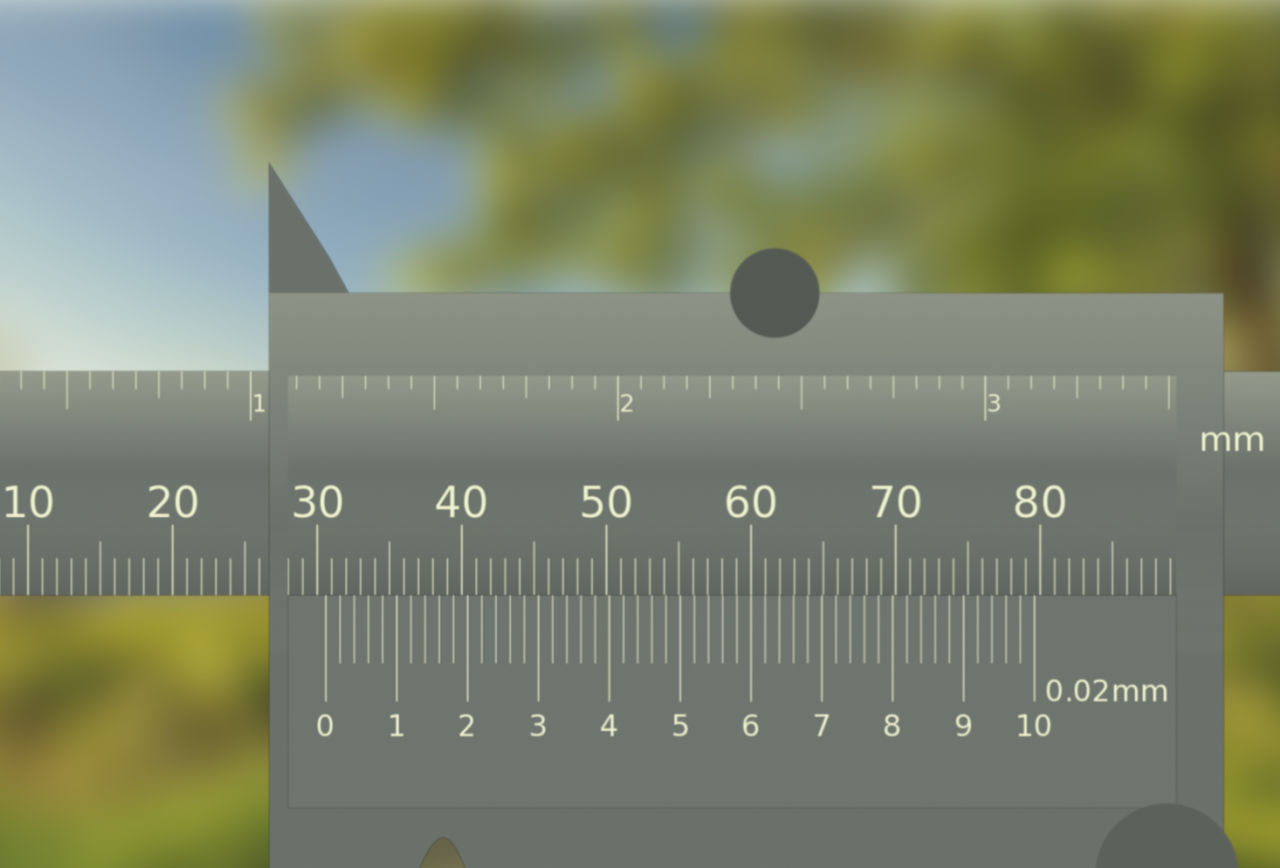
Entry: 30.6mm
